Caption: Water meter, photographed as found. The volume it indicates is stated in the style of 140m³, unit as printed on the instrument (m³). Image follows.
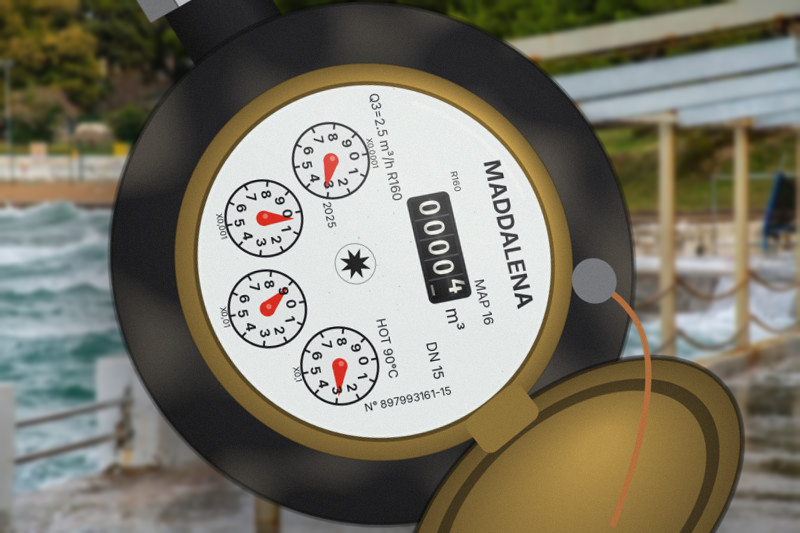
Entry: 4.2903m³
